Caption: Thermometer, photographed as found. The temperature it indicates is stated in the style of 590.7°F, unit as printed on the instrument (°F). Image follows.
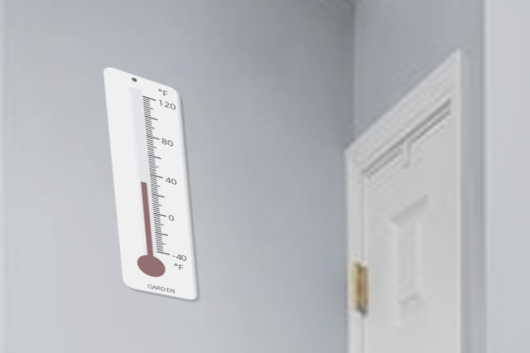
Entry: 30°F
